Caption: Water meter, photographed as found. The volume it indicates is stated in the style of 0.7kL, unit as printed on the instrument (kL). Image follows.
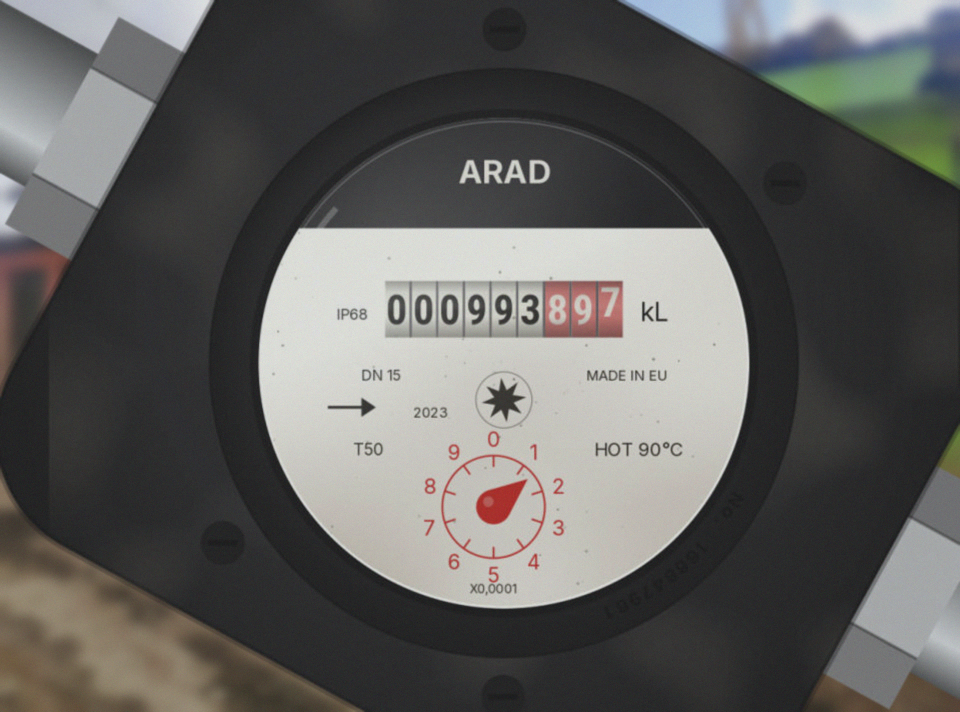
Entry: 993.8971kL
